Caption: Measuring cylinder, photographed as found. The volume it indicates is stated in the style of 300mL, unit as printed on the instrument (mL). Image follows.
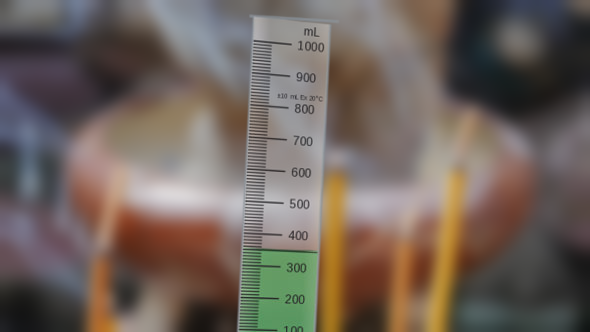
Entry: 350mL
